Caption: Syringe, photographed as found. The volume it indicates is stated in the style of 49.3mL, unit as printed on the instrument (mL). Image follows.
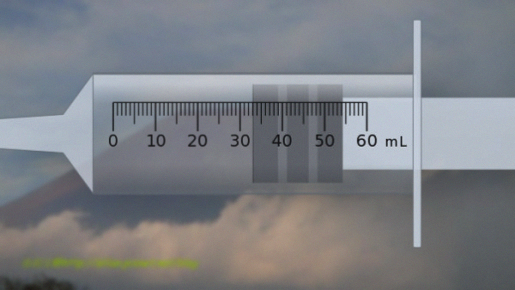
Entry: 33mL
